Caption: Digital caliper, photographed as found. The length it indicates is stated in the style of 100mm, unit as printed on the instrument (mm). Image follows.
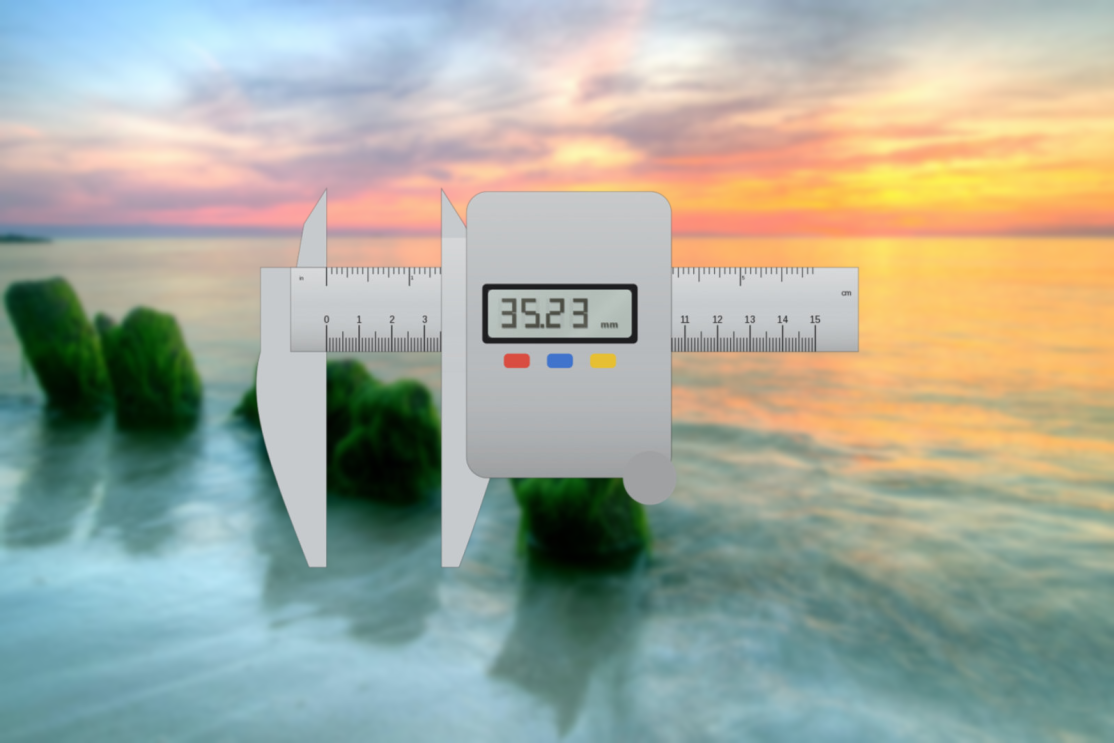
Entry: 35.23mm
